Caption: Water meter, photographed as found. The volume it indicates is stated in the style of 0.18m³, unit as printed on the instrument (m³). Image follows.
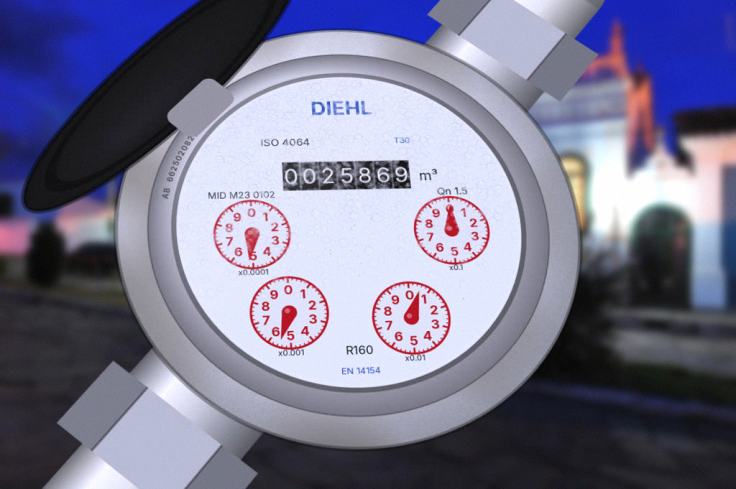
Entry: 25869.0055m³
